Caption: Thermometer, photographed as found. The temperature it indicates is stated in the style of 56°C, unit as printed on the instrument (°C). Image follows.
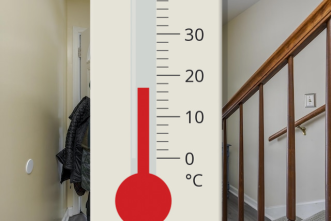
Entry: 17°C
